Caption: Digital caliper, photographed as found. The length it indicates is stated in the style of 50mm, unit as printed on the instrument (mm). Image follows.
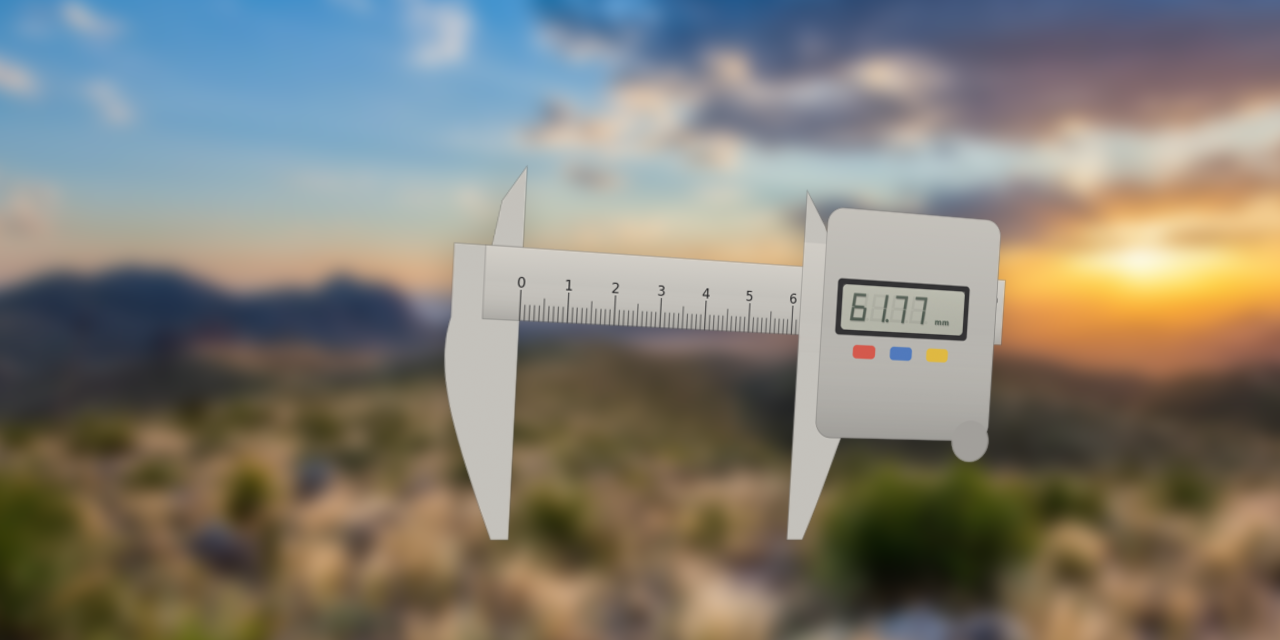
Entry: 61.77mm
